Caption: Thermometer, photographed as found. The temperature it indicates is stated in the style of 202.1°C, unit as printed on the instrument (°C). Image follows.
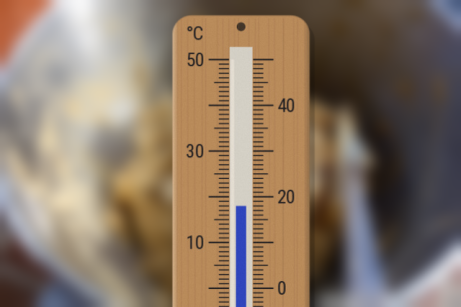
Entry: 18°C
